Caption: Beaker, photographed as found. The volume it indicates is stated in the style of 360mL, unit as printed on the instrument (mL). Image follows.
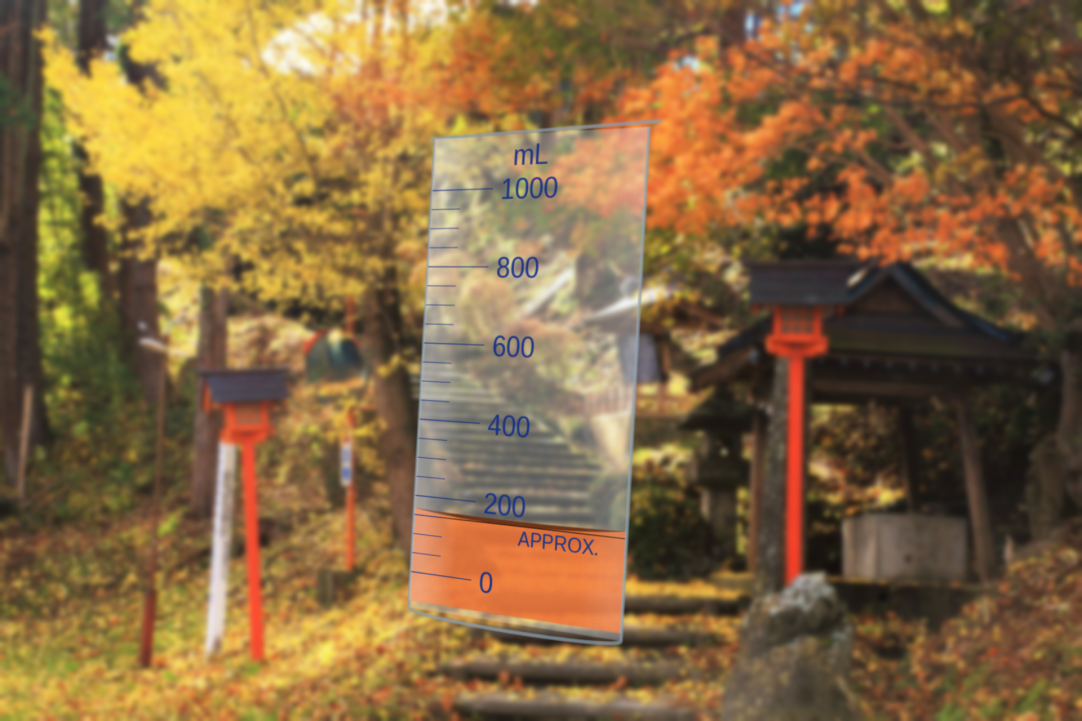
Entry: 150mL
